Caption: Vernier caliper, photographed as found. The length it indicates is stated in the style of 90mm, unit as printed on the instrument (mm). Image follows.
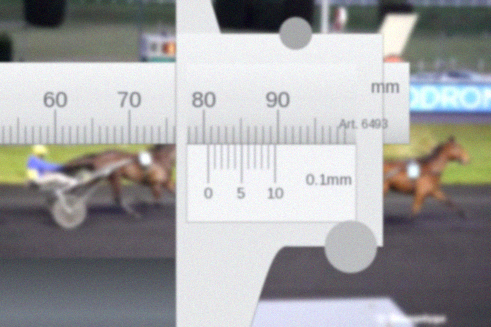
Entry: 80.6mm
